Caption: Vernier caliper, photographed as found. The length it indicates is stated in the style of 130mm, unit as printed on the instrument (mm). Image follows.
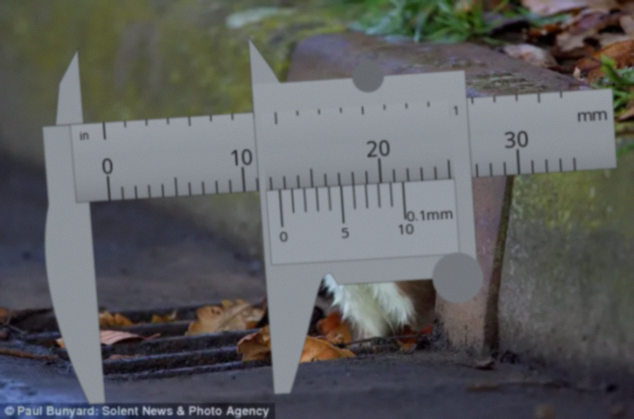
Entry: 12.6mm
